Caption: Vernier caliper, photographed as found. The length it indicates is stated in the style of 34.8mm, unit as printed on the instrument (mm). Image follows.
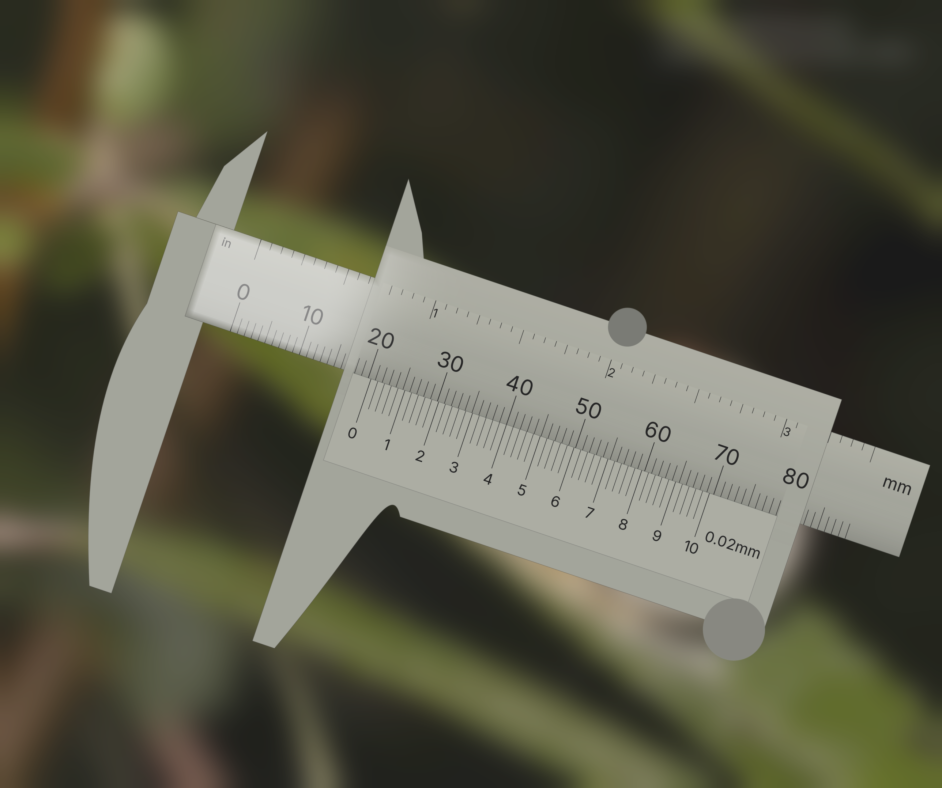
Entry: 20.4mm
